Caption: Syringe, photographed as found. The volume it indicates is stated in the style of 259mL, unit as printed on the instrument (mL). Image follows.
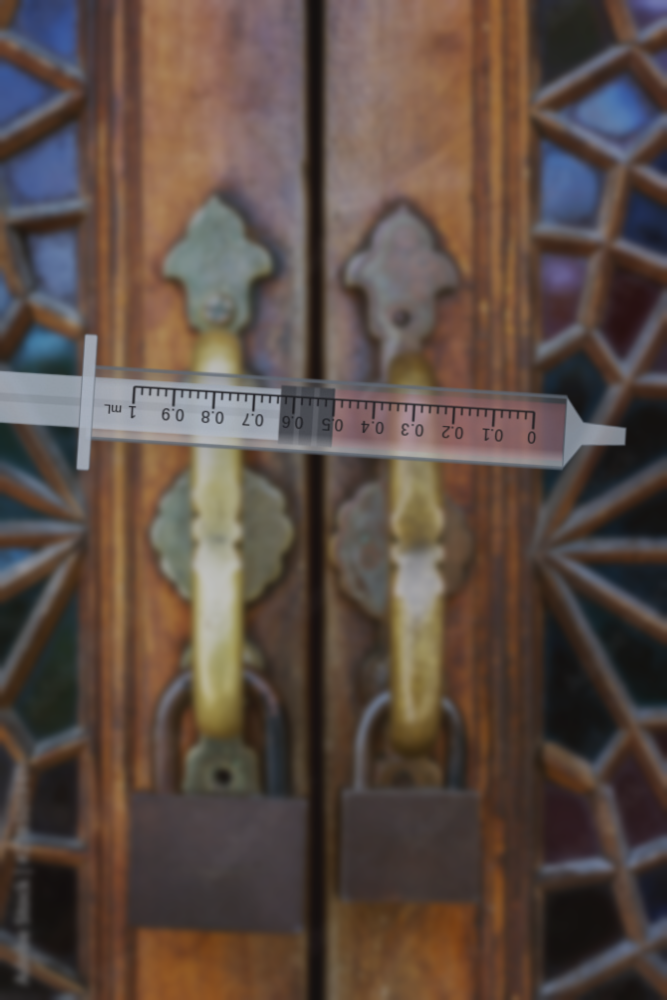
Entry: 0.5mL
